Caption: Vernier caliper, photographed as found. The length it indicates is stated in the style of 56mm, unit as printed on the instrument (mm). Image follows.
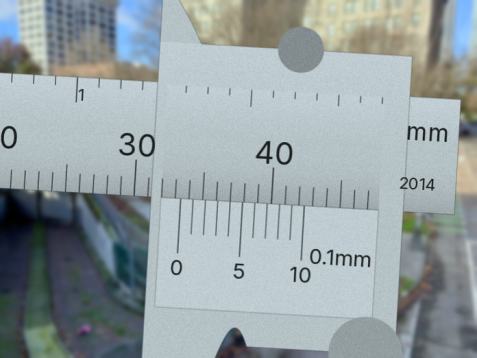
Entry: 33.4mm
